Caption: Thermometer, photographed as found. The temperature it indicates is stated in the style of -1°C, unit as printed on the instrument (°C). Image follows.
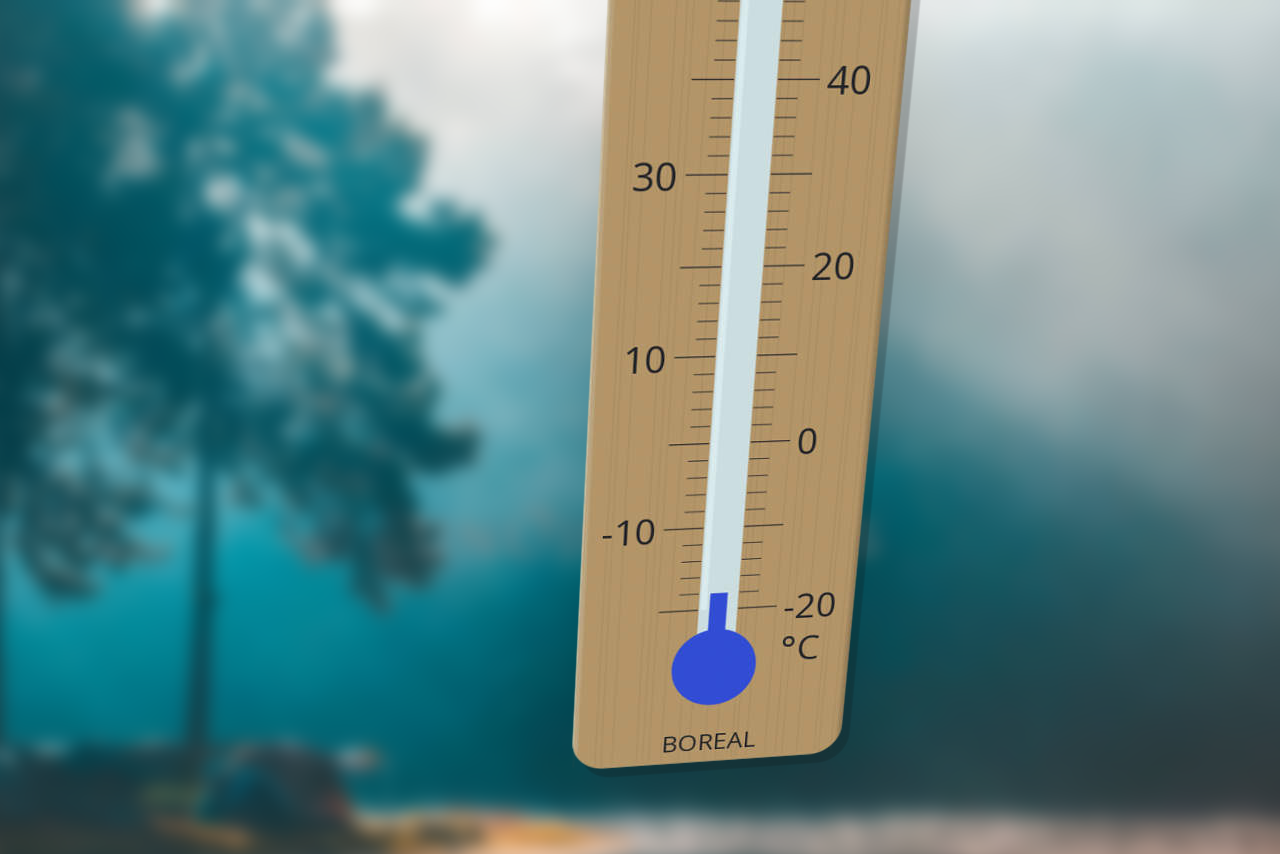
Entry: -18°C
